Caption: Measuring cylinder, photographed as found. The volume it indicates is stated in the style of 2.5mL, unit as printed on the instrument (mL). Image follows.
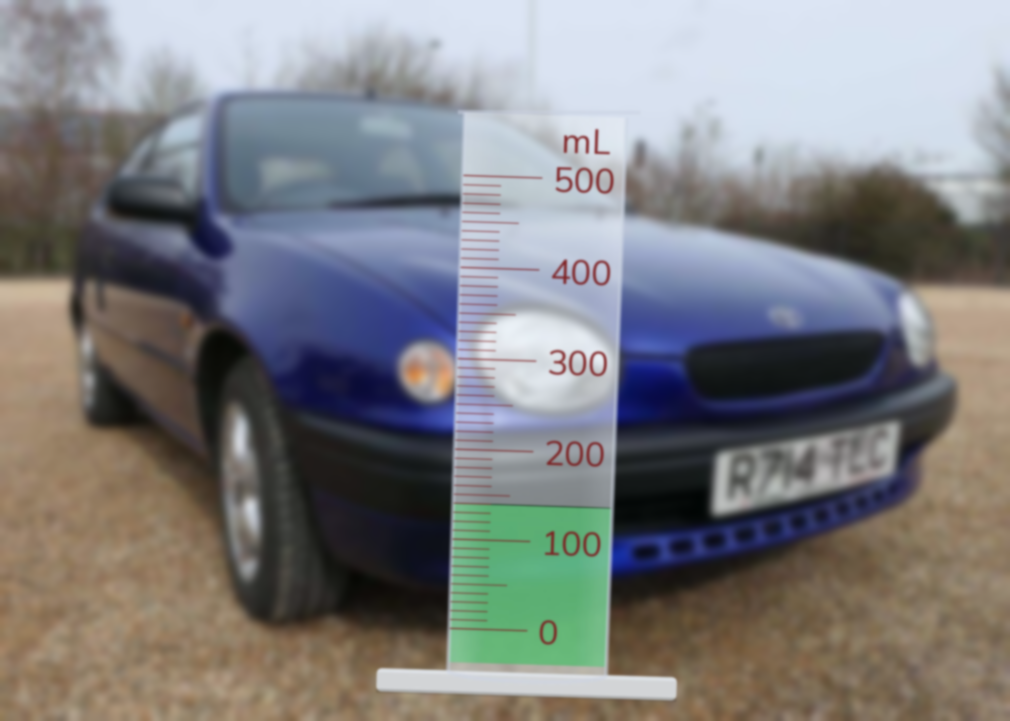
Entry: 140mL
